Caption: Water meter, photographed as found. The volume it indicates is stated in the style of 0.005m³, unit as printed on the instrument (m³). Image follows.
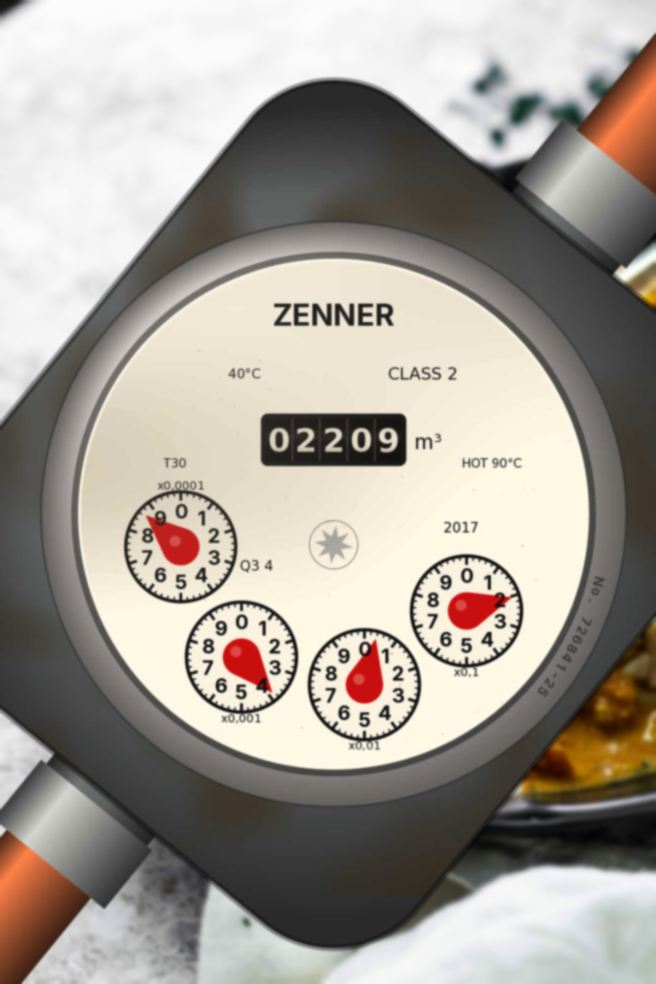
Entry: 2209.2038m³
